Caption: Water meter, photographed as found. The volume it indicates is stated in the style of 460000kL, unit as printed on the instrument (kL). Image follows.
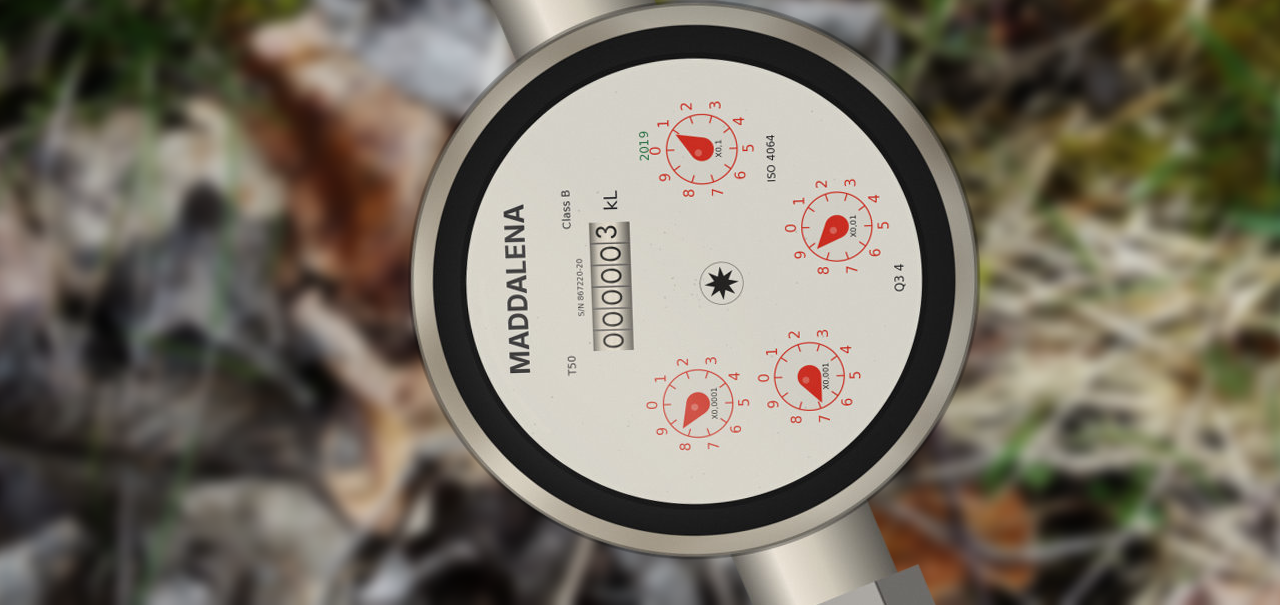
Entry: 3.0868kL
